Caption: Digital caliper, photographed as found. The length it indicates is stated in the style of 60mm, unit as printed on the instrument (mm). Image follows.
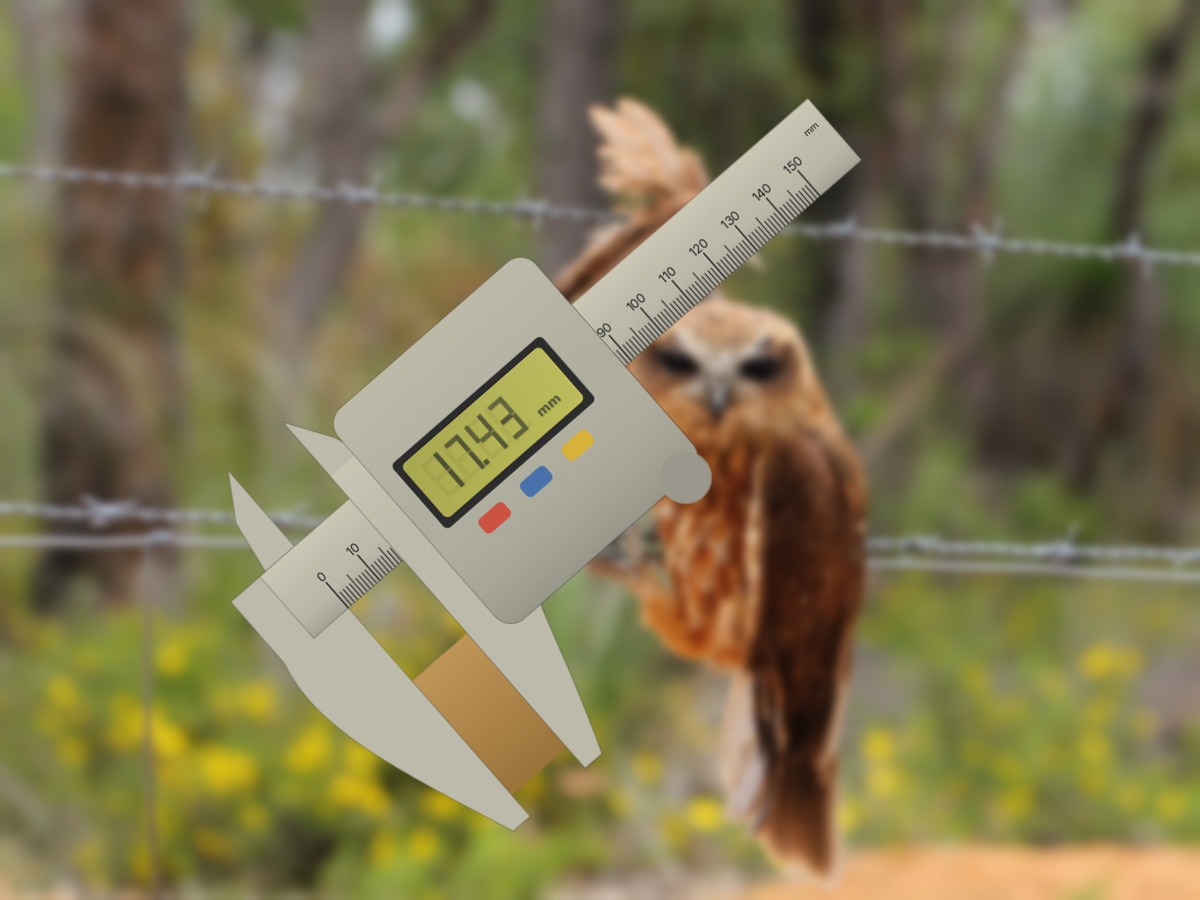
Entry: 17.43mm
